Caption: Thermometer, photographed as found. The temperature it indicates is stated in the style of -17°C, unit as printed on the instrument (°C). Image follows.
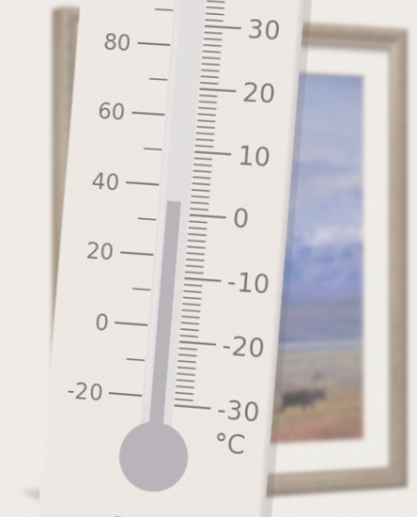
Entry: 2°C
